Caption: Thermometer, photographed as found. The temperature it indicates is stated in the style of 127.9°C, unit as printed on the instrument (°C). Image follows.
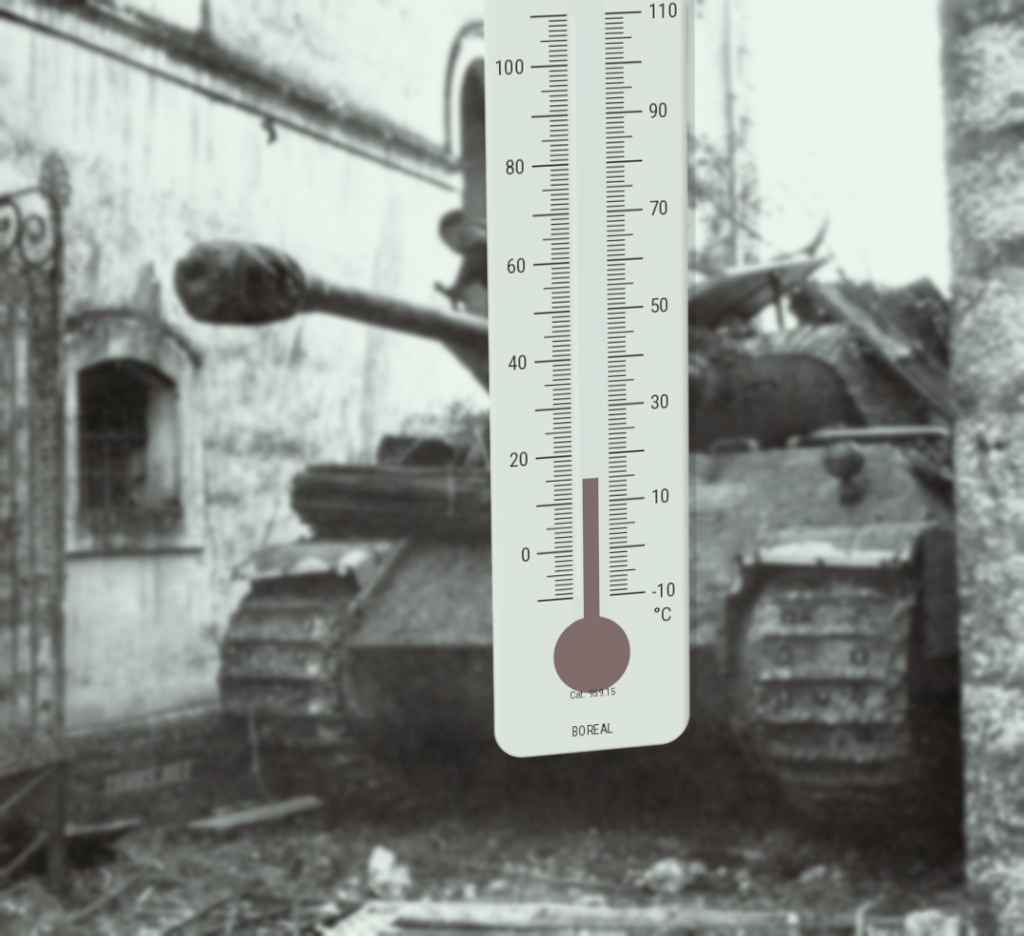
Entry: 15°C
